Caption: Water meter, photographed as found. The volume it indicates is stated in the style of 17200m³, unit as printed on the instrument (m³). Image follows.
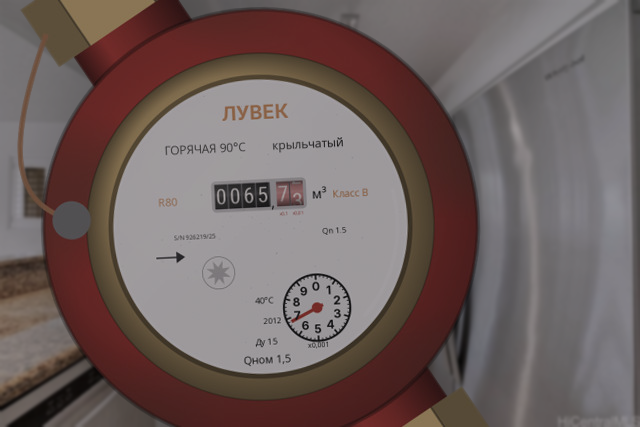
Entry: 65.726m³
